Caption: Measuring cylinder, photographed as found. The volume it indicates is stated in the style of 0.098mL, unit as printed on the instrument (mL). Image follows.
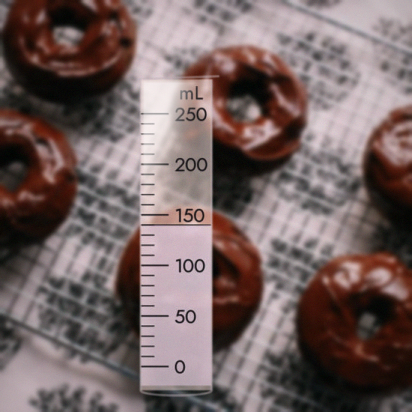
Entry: 140mL
